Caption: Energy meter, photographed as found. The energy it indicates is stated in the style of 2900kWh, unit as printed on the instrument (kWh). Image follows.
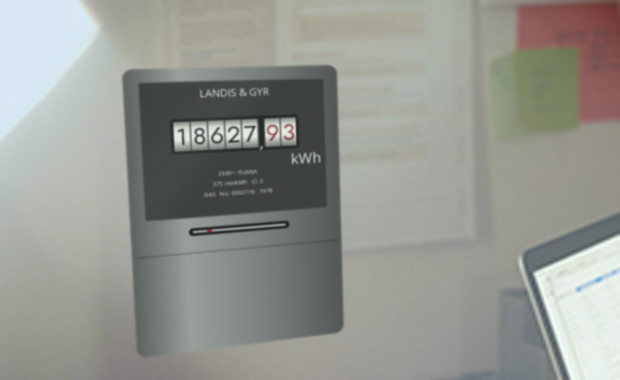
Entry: 18627.93kWh
